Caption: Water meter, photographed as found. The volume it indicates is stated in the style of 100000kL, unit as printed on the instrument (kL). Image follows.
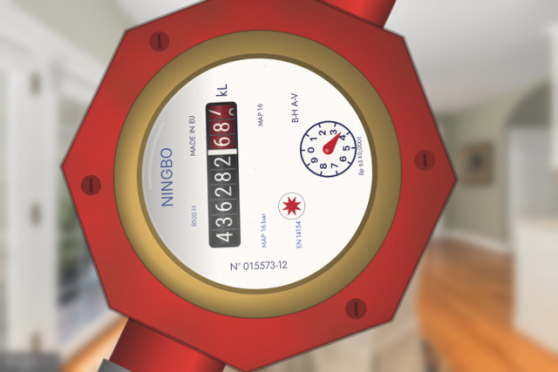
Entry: 436282.6873kL
